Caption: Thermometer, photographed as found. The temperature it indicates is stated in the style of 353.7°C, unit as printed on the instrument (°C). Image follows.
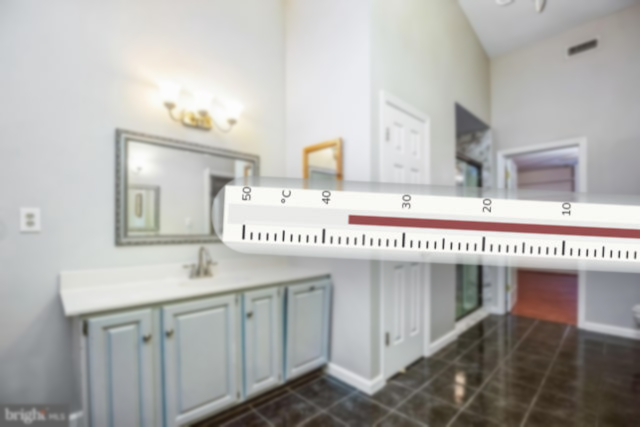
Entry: 37°C
